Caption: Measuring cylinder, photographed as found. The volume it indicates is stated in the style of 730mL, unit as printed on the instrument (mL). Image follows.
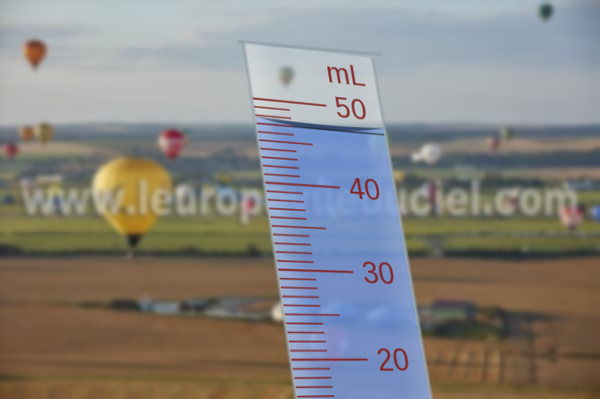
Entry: 47mL
